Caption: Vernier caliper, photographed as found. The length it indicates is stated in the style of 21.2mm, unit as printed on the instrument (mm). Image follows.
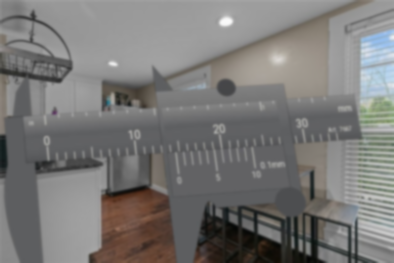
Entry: 14.6mm
